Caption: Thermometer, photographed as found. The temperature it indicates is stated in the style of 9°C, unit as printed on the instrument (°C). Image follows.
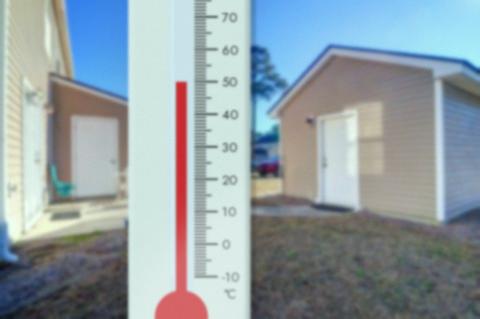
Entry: 50°C
